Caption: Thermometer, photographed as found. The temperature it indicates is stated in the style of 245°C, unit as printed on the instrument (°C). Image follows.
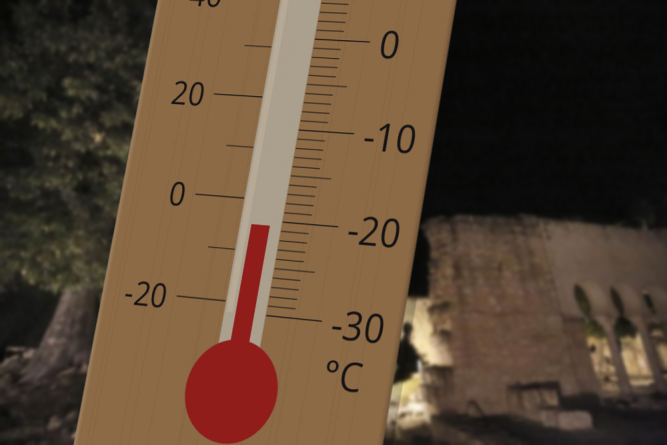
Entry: -20.5°C
